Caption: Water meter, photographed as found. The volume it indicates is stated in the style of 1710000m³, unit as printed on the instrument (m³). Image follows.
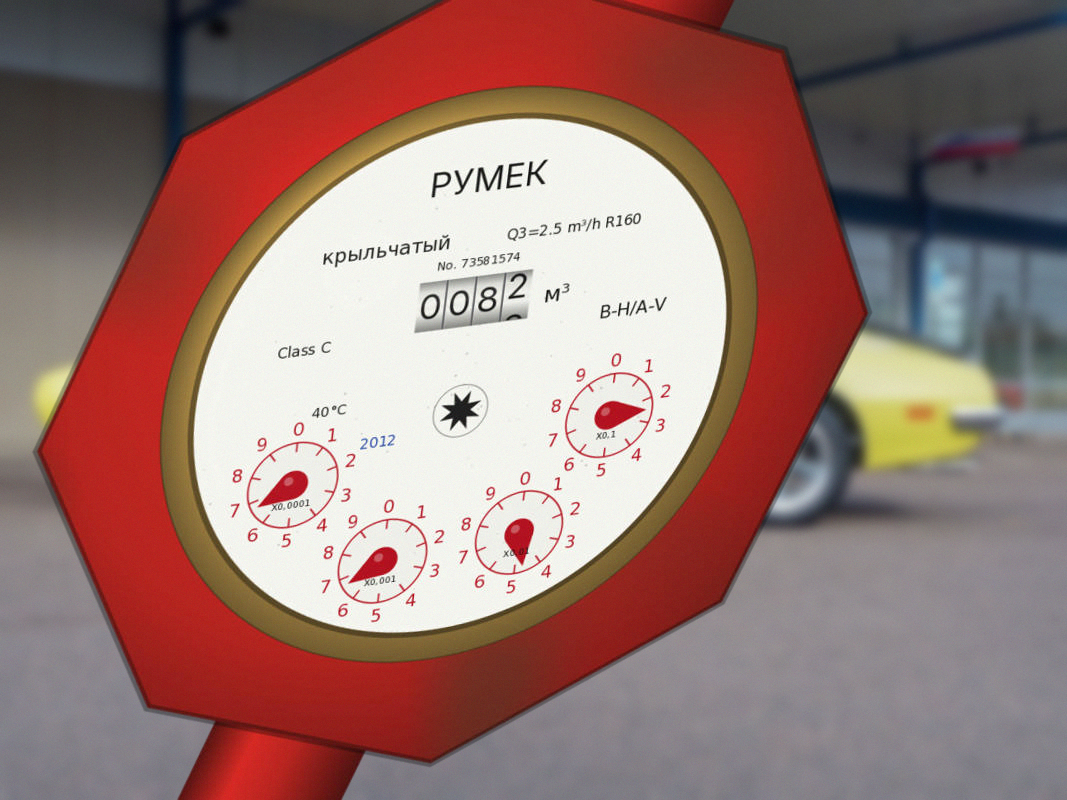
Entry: 82.2466m³
